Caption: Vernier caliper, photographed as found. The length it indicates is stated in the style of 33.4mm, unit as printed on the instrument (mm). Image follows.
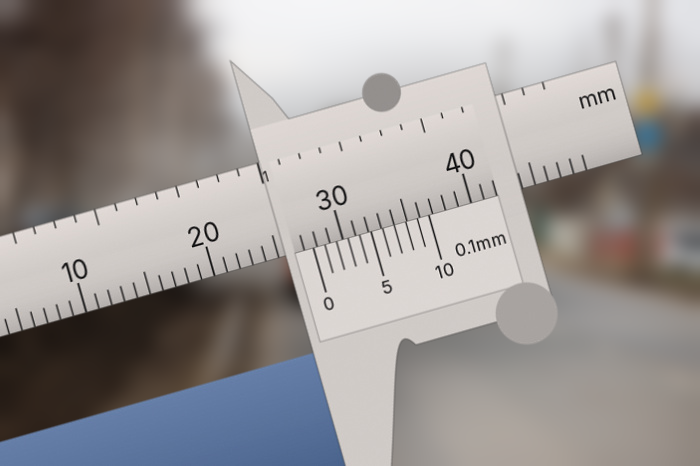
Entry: 27.7mm
